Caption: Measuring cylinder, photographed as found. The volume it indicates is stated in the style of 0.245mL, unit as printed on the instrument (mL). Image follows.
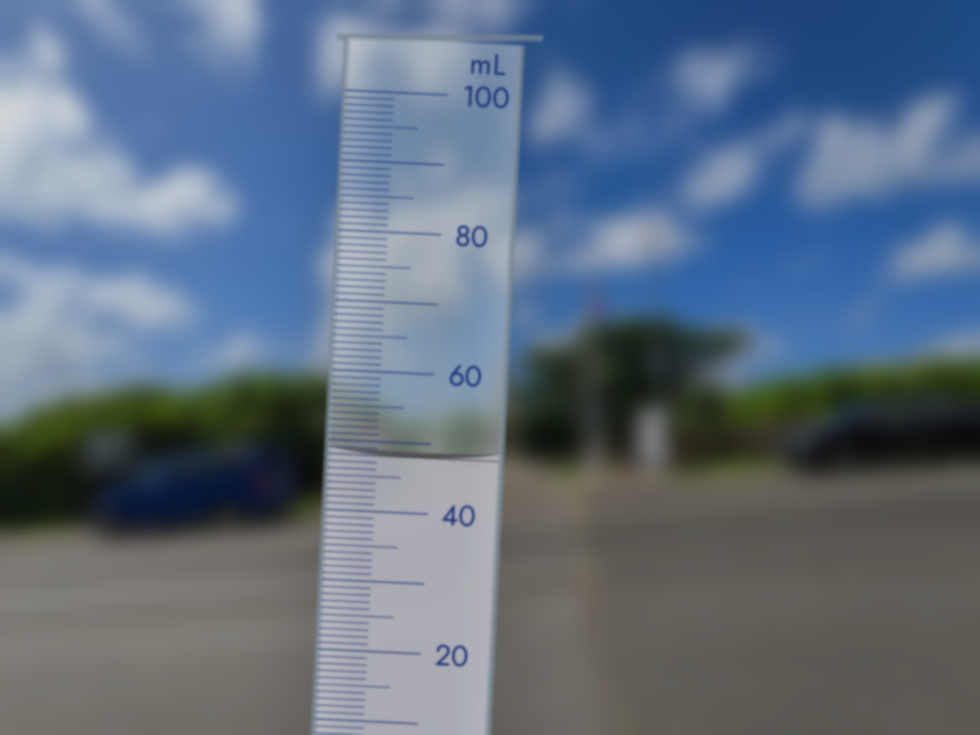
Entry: 48mL
